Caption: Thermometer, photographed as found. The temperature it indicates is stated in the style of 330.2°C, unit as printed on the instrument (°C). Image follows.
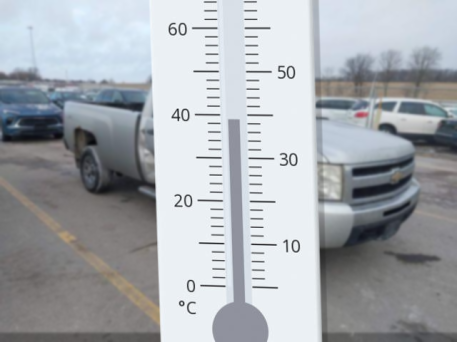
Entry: 39°C
